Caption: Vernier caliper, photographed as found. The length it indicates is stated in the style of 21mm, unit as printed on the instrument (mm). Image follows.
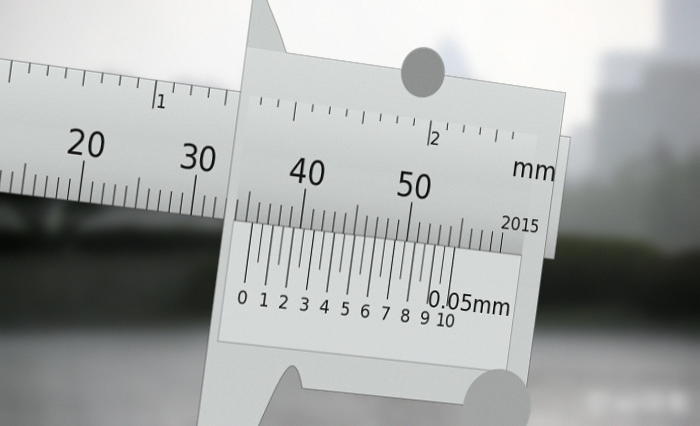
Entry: 35.6mm
